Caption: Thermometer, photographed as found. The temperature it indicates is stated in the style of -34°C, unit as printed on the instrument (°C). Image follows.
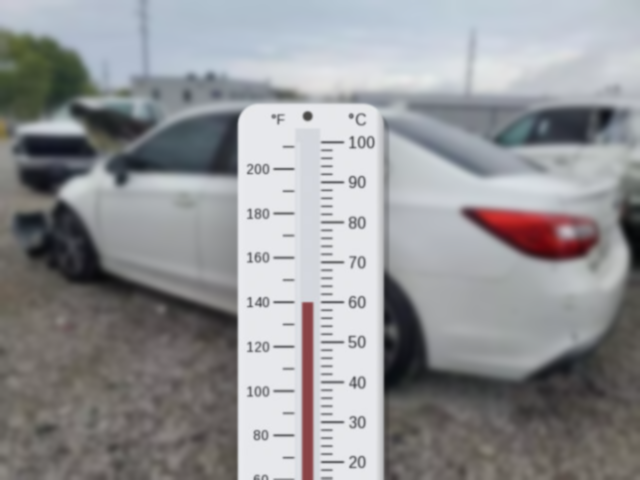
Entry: 60°C
